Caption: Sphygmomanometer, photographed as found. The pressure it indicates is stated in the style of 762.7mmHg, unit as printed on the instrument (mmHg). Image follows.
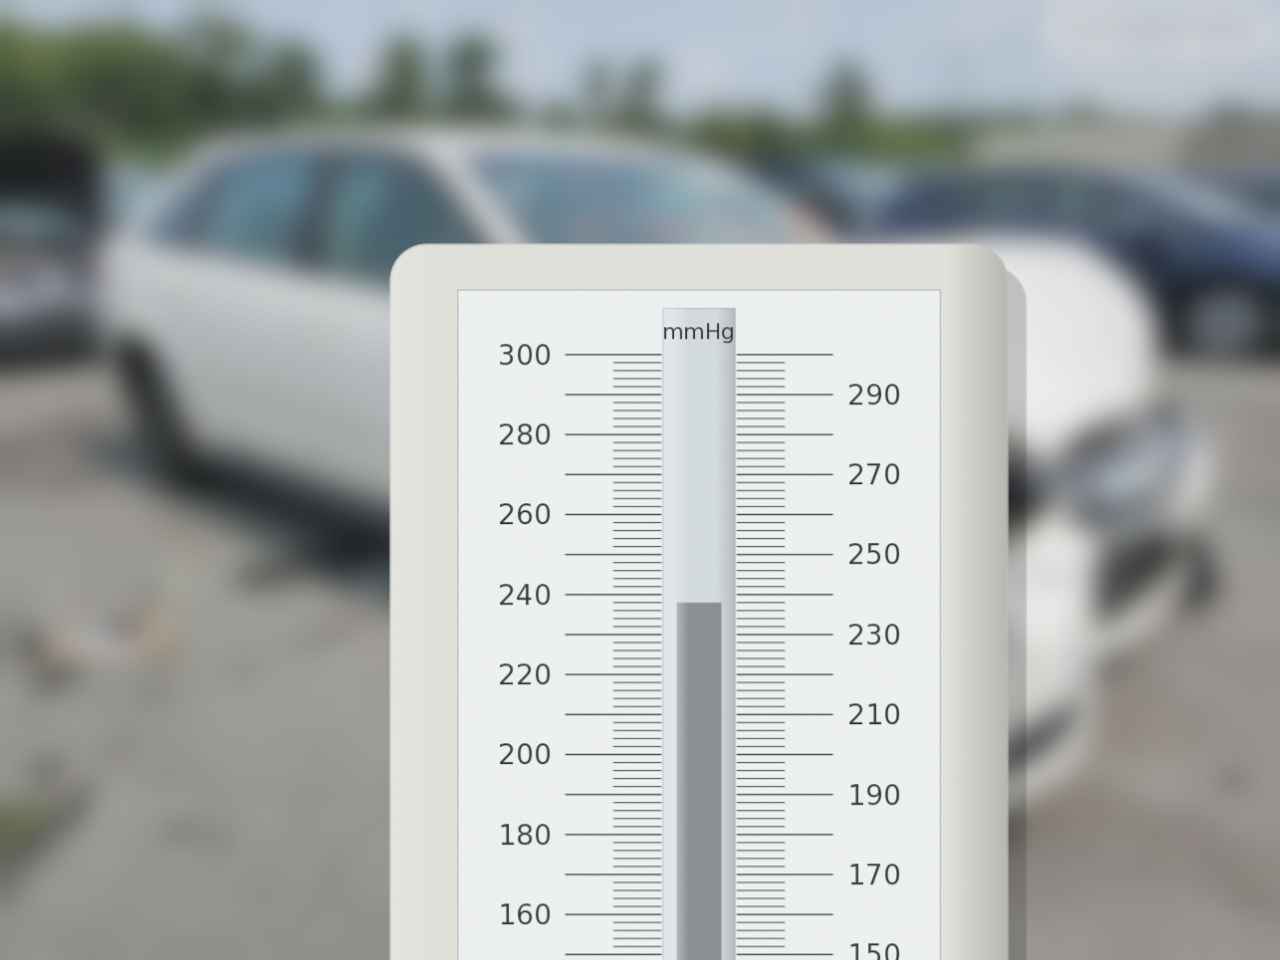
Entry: 238mmHg
